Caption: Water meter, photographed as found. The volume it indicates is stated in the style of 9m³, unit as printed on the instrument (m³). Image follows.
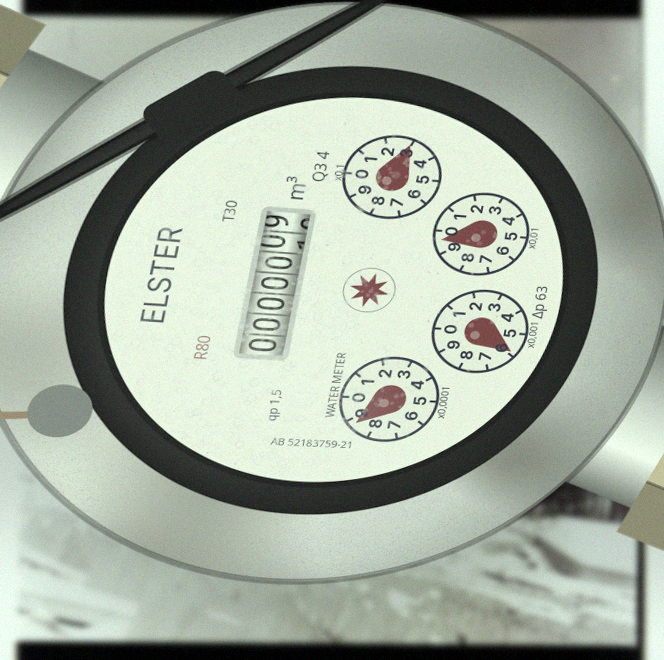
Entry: 9.2958m³
